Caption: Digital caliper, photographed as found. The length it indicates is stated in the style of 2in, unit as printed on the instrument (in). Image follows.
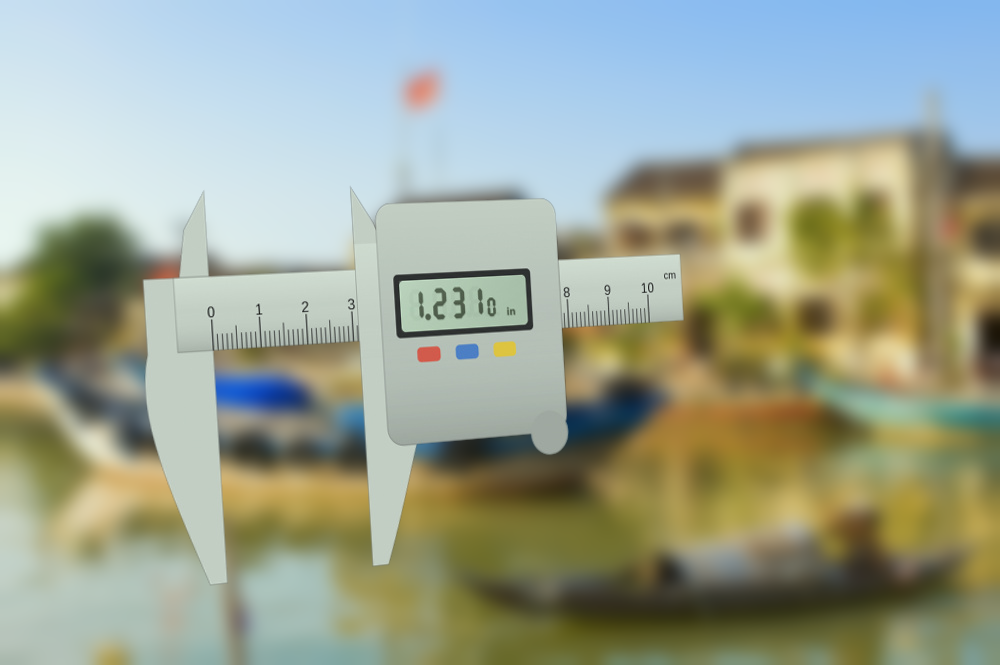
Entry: 1.2310in
